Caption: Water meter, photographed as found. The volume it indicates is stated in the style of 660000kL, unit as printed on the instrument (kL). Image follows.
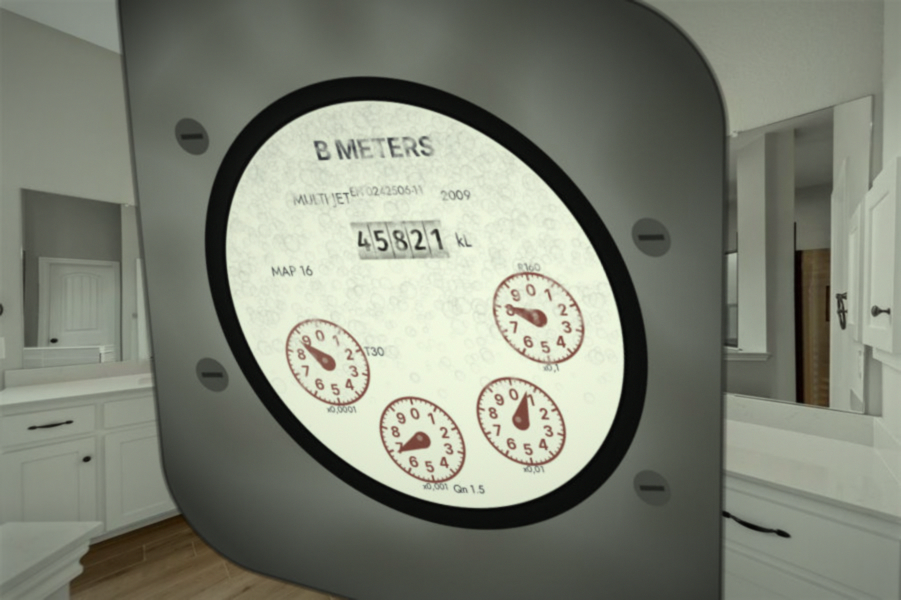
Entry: 45821.8068kL
